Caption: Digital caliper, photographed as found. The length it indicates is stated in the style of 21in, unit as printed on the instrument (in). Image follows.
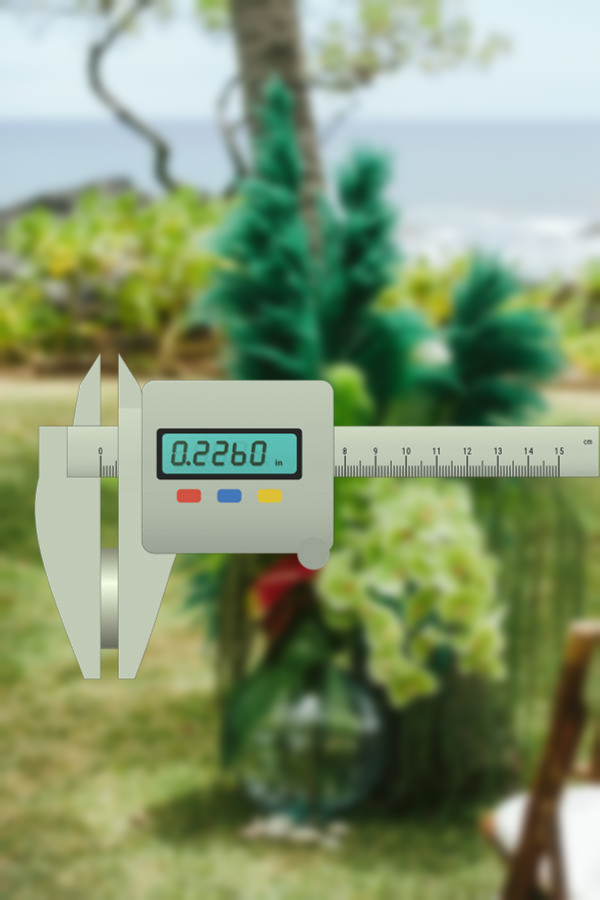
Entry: 0.2260in
